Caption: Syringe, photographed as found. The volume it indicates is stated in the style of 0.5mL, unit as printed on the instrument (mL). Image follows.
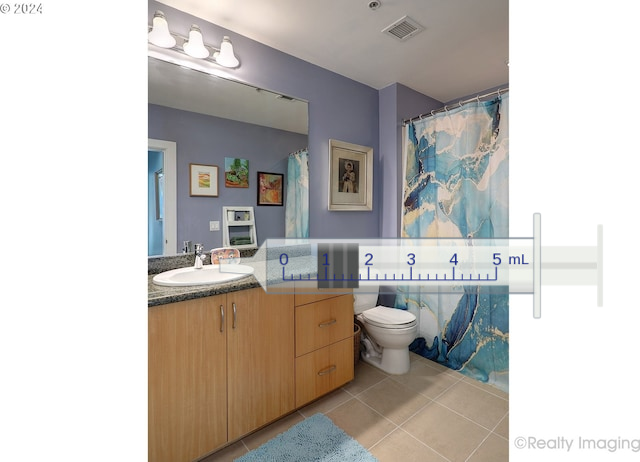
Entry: 0.8mL
